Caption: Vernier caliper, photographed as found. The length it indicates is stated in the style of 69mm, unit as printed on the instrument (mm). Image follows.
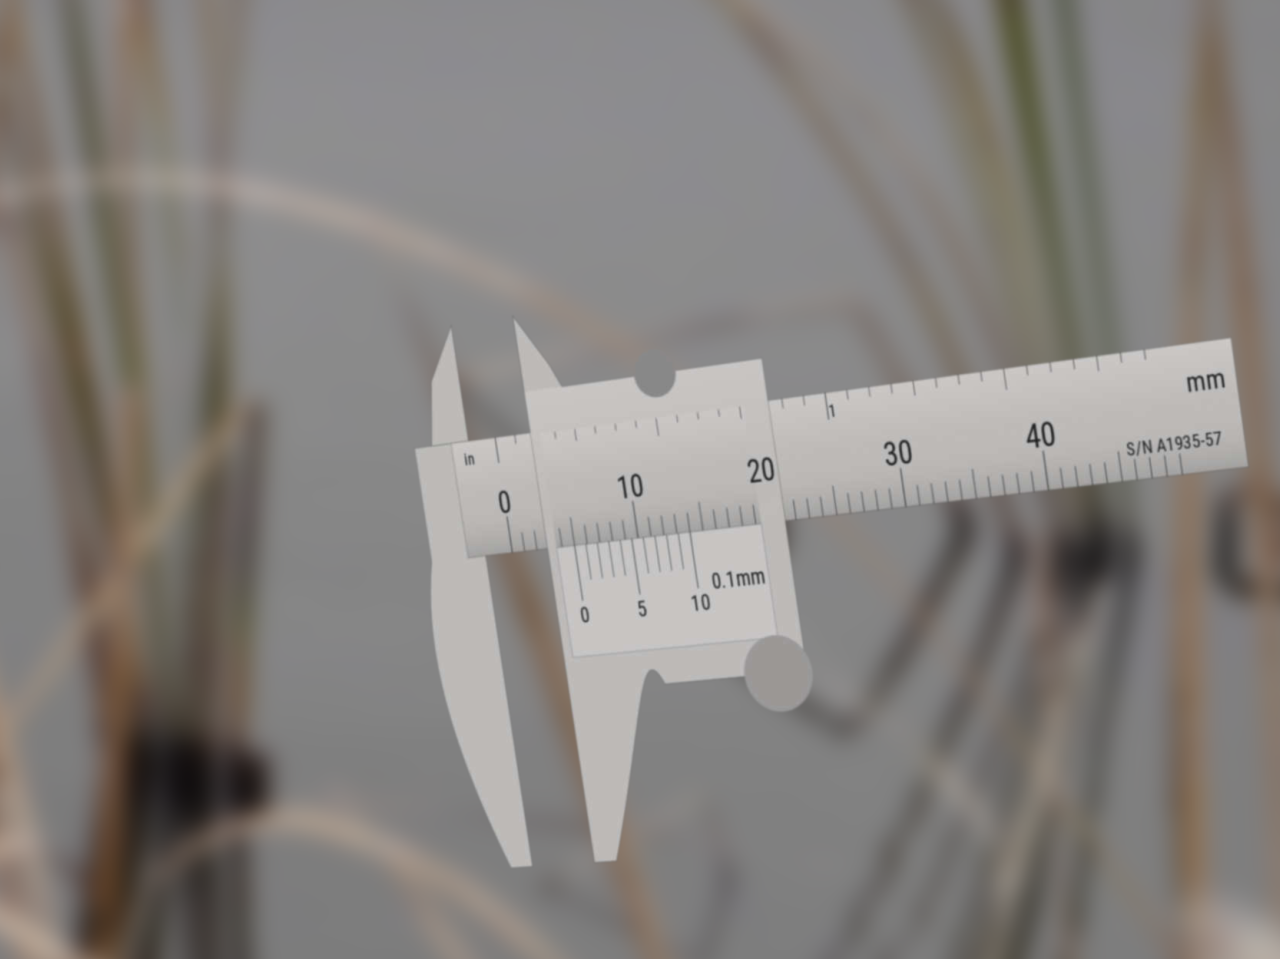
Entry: 5.0mm
